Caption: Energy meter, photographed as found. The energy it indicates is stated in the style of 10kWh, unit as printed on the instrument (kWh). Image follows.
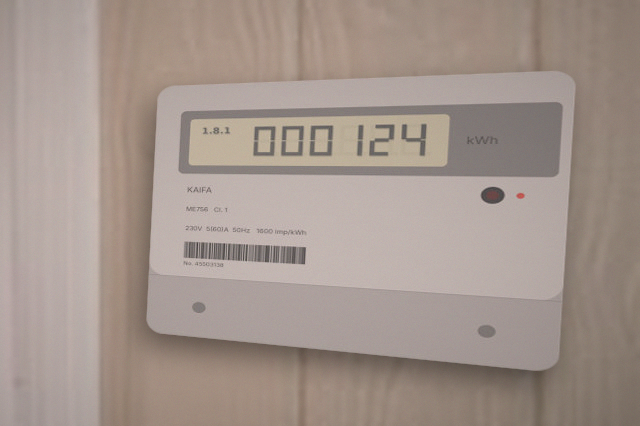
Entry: 124kWh
